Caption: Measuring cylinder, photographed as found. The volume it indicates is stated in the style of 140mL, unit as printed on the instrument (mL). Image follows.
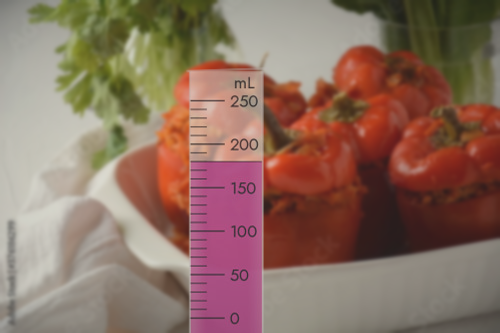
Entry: 180mL
